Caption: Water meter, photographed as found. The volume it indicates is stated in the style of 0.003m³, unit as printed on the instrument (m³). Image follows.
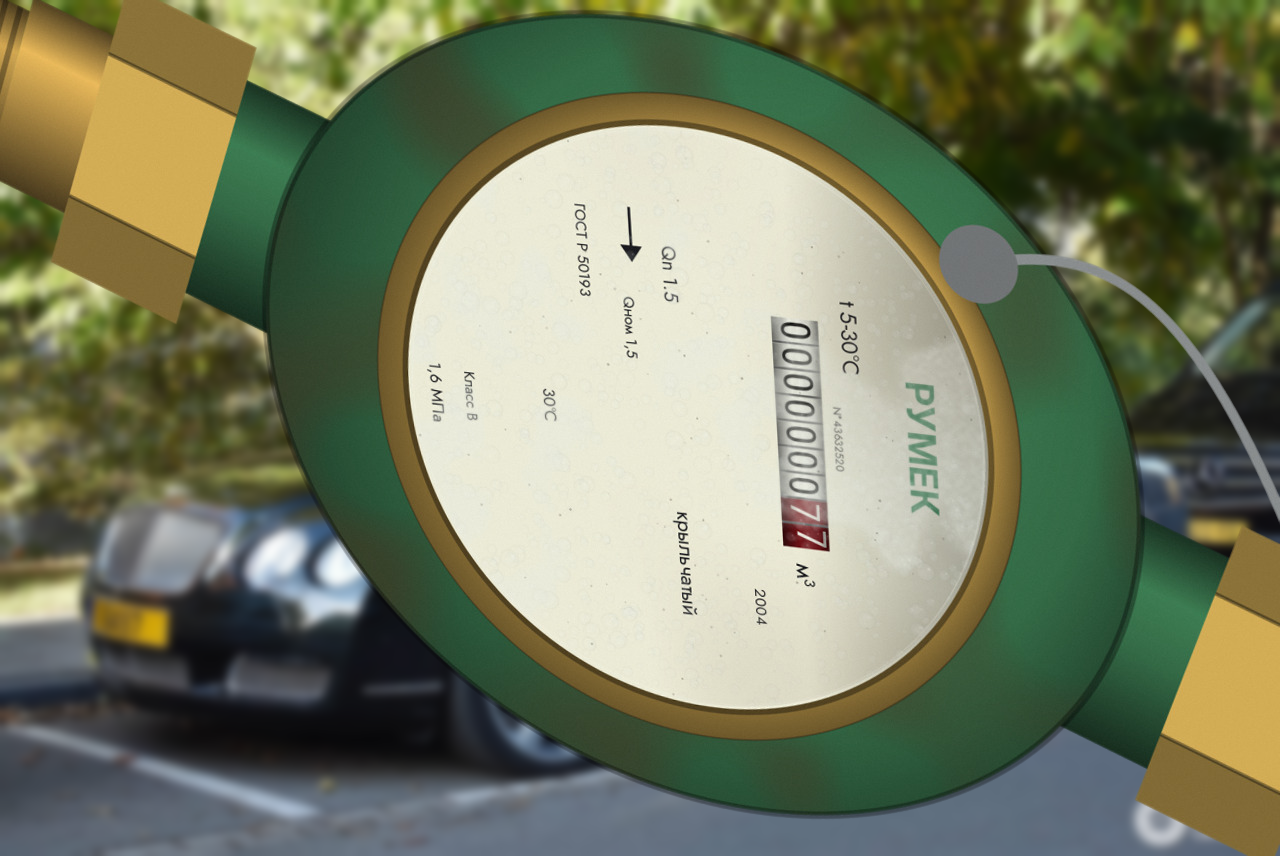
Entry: 0.77m³
